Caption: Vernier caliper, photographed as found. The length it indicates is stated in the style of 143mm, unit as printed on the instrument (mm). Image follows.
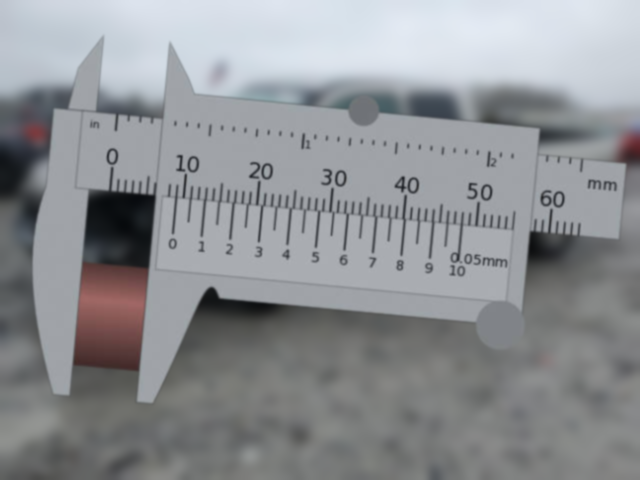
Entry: 9.0mm
